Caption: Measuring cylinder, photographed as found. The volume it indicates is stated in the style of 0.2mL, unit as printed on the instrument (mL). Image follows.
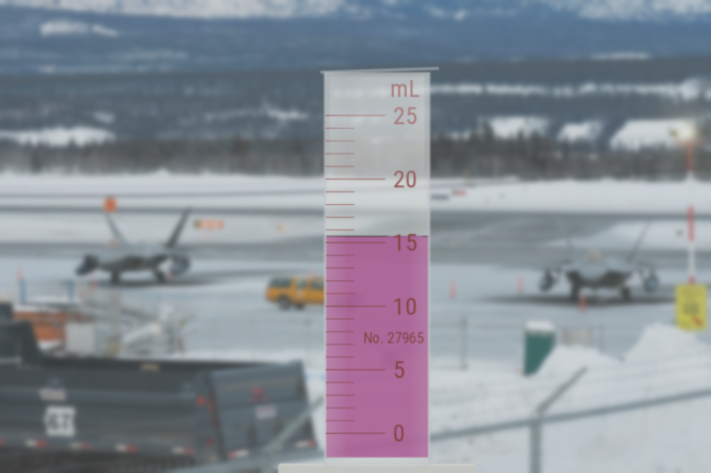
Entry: 15.5mL
